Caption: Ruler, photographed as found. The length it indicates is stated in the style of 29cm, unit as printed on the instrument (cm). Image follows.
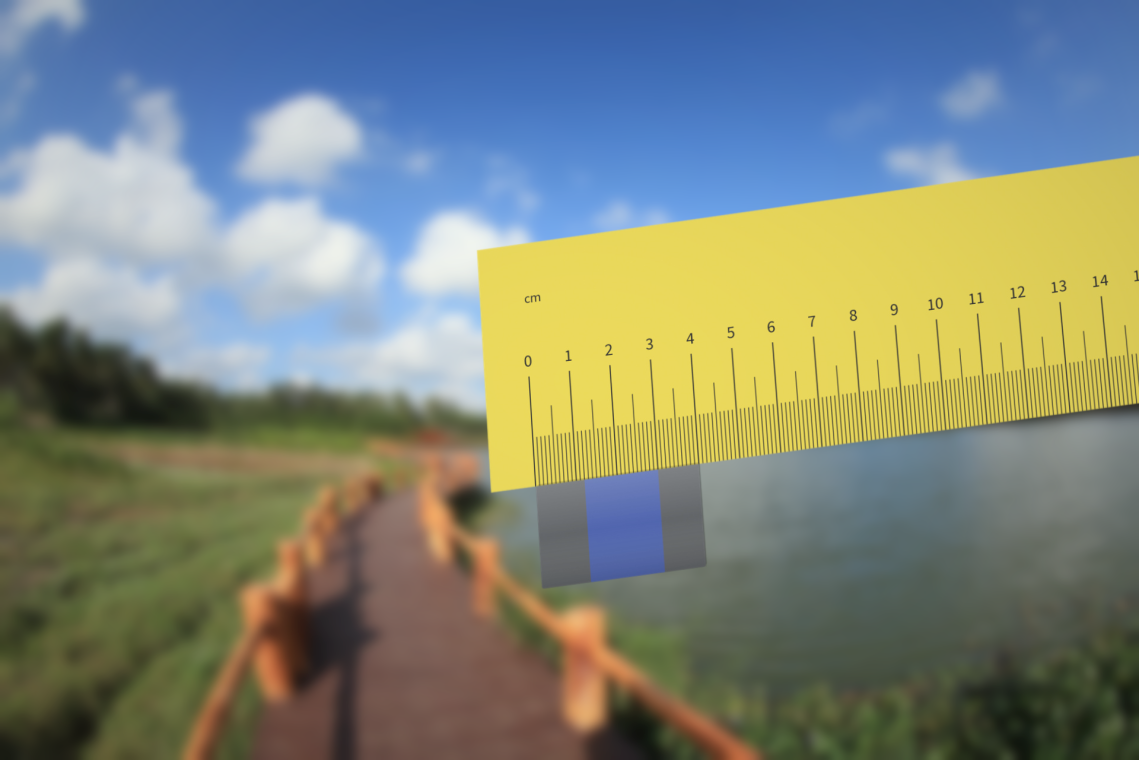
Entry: 4cm
